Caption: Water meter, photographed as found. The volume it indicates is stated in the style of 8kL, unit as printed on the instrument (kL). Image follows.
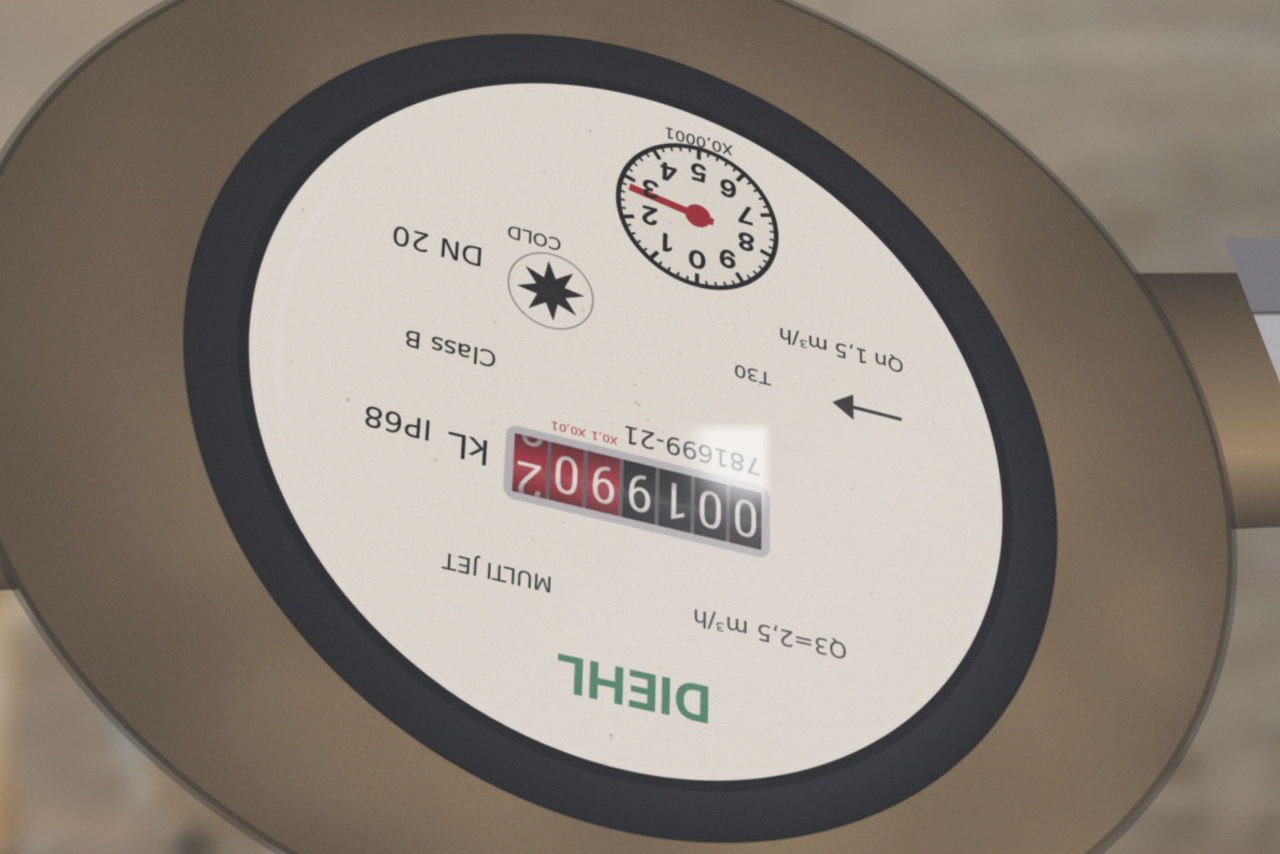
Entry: 19.9022kL
